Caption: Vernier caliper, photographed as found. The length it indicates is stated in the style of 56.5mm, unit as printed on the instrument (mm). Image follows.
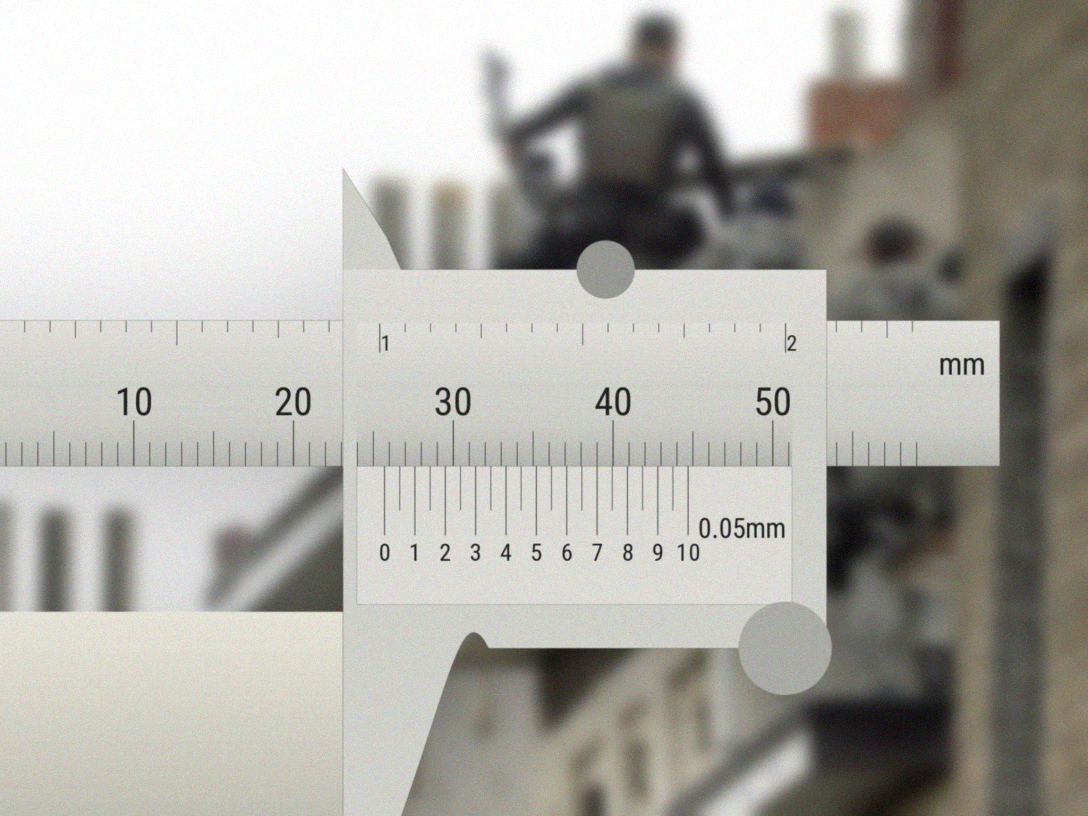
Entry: 25.7mm
